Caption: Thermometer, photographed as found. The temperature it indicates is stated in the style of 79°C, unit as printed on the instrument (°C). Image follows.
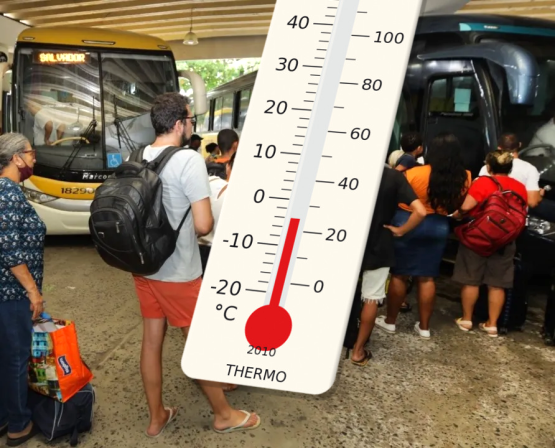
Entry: -4°C
